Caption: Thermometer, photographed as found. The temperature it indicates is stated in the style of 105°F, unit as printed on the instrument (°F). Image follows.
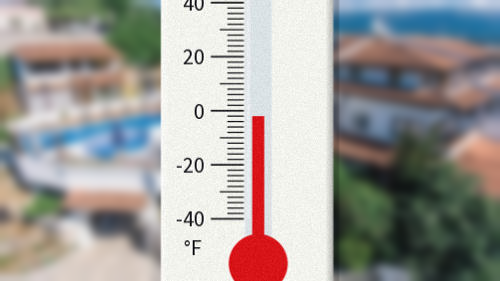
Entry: -2°F
